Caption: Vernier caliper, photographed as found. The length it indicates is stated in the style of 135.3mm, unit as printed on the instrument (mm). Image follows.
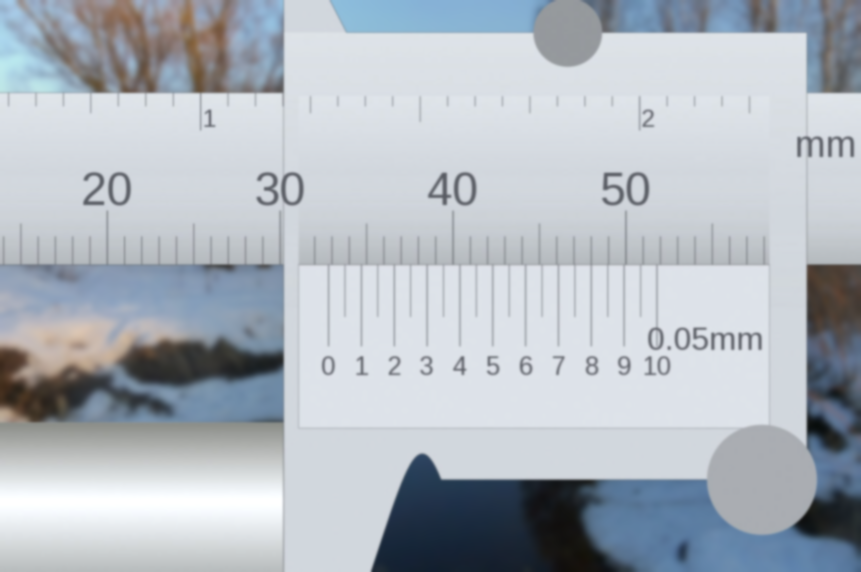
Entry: 32.8mm
